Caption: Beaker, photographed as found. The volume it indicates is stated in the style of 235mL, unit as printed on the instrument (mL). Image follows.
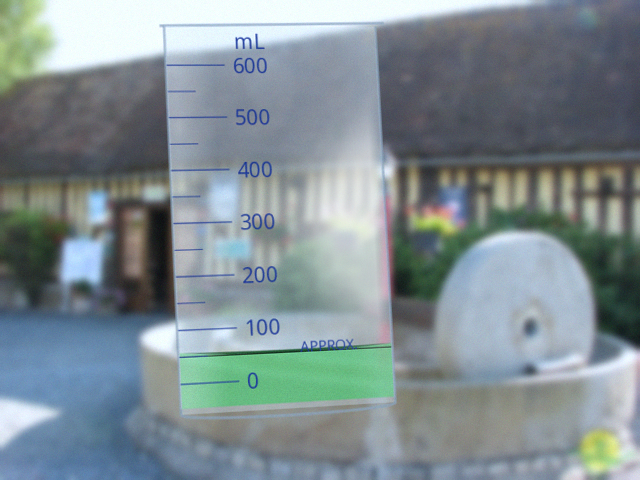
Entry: 50mL
